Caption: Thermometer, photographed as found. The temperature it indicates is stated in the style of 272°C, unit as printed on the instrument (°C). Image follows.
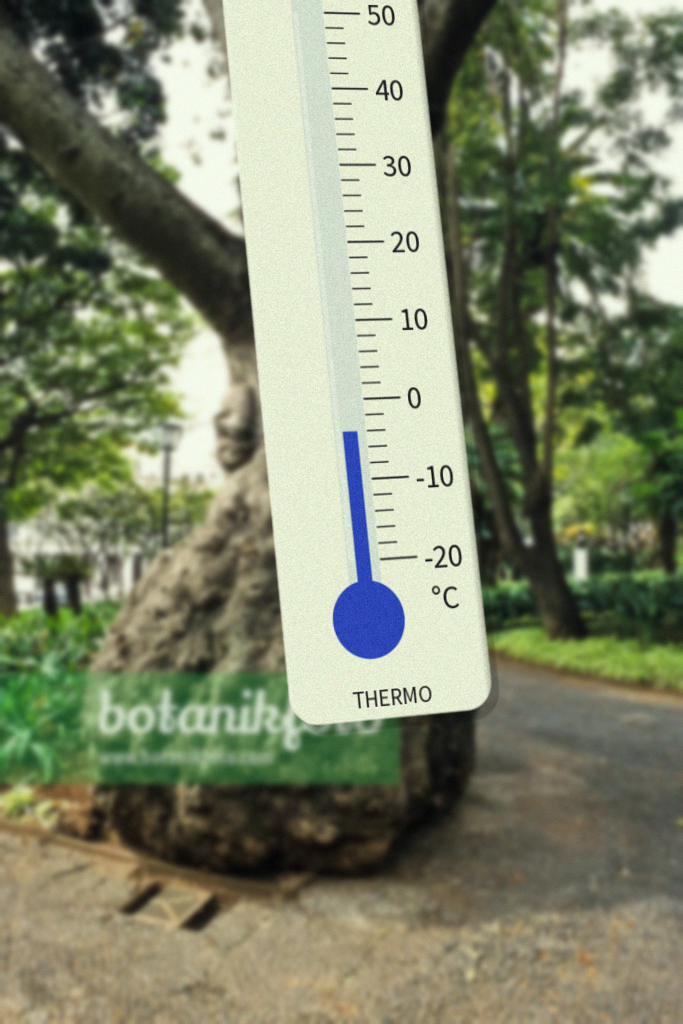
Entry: -4°C
